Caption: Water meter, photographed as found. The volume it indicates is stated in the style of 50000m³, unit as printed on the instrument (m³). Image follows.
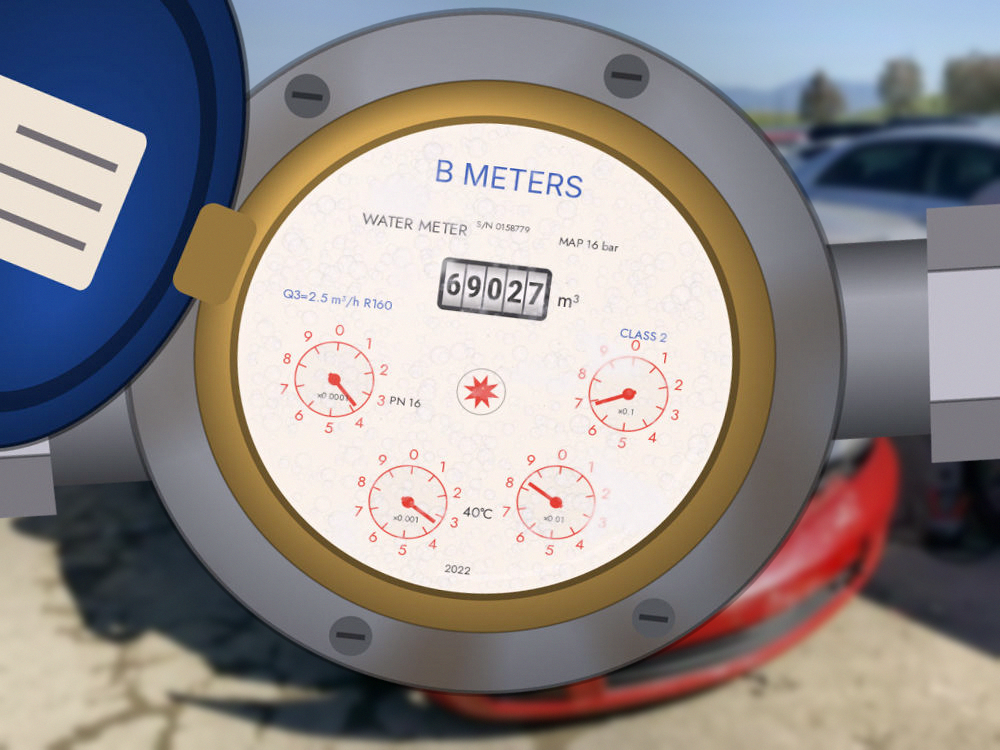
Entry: 69027.6833m³
